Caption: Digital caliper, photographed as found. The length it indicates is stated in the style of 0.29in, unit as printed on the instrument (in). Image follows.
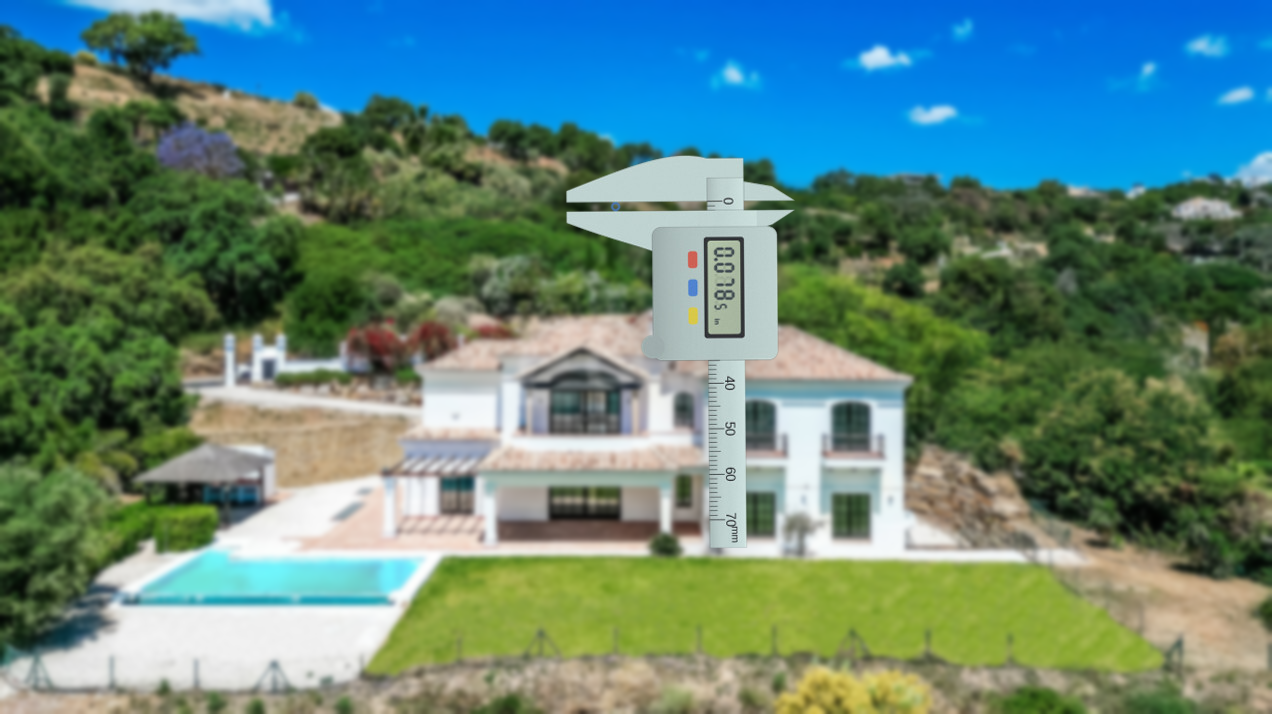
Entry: 0.0785in
